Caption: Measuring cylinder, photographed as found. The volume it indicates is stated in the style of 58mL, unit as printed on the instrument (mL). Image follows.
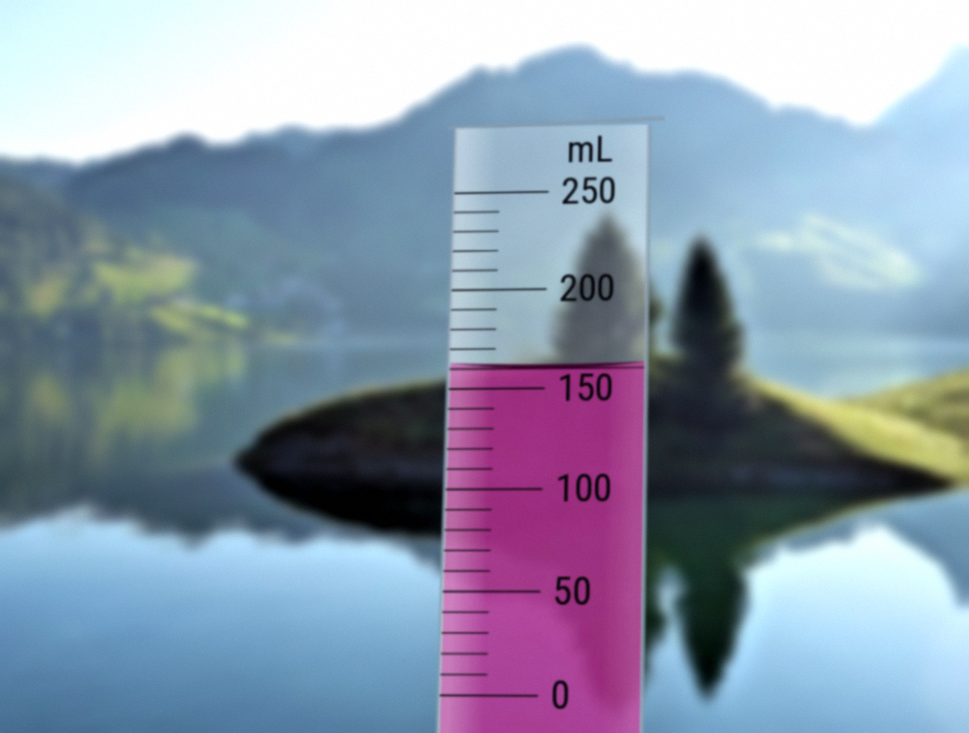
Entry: 160mL
